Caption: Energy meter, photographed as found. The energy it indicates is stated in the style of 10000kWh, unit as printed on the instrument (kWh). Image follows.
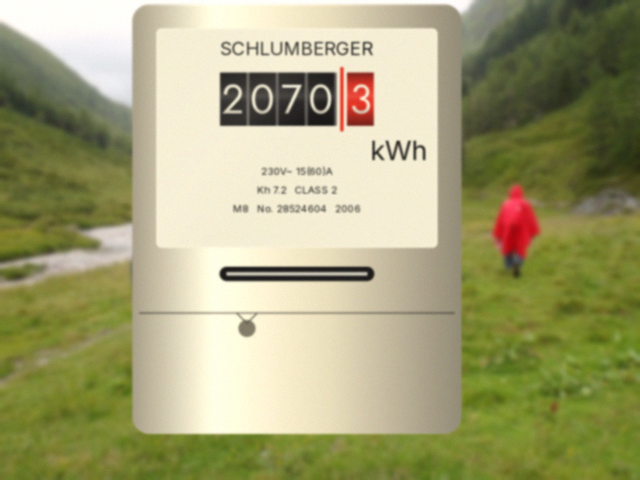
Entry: 2070.3kWh
